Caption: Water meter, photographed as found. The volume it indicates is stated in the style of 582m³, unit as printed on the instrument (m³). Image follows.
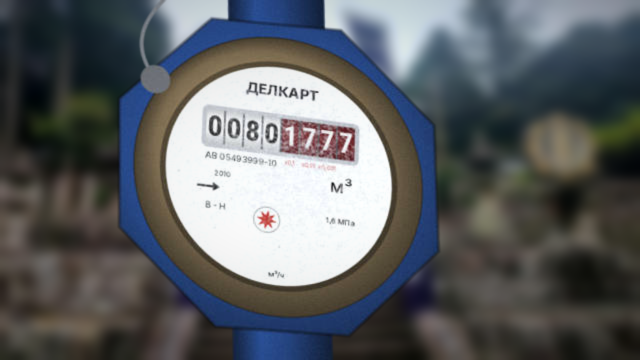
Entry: 80.1777m³
